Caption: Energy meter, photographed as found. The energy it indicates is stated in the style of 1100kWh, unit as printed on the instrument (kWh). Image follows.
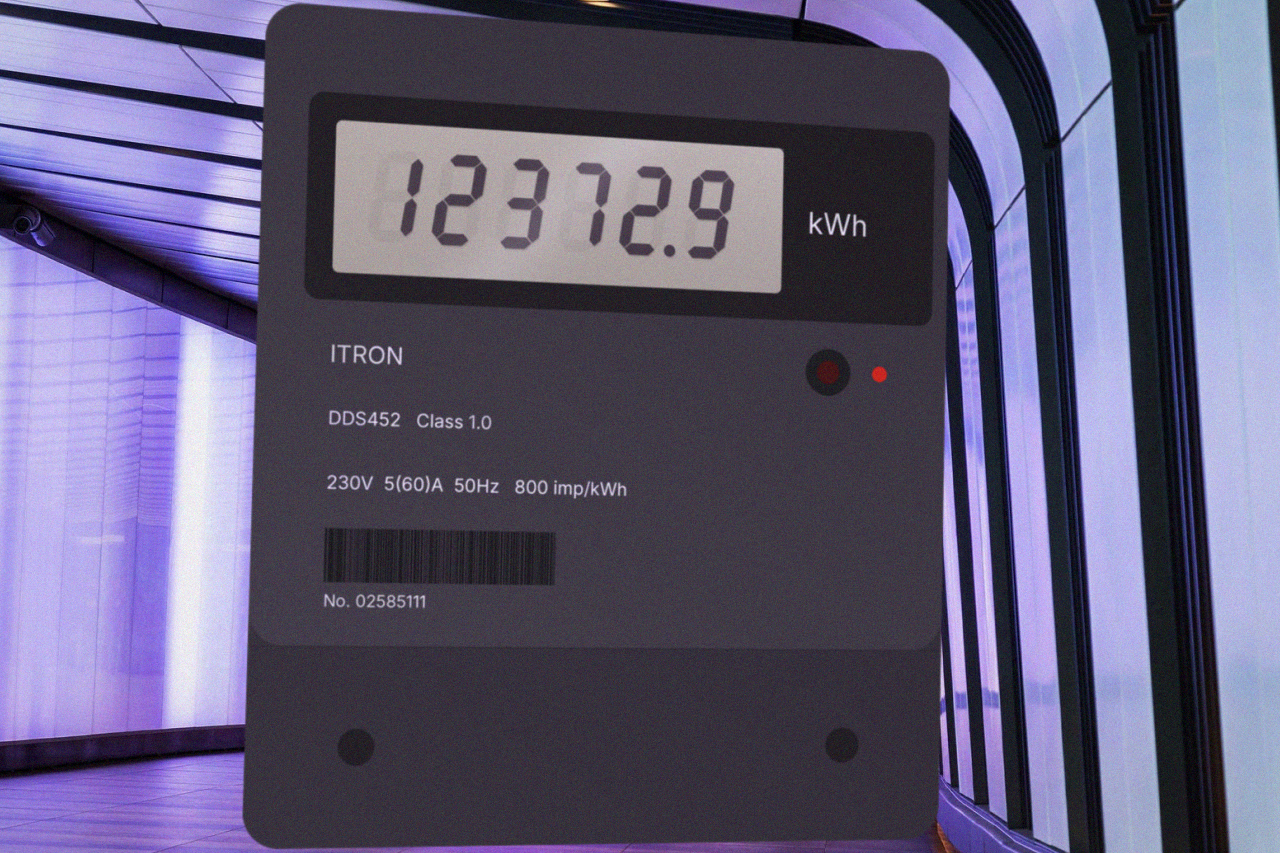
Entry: 12372.9kWh
